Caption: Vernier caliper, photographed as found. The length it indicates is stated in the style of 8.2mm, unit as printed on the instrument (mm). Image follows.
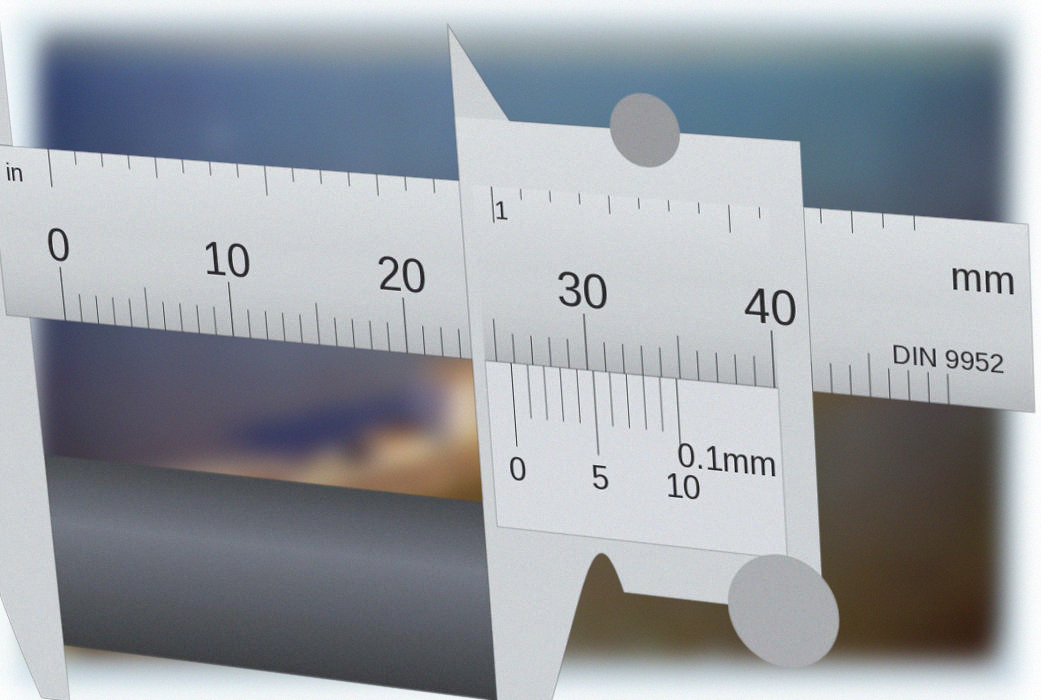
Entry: 25.8mm
